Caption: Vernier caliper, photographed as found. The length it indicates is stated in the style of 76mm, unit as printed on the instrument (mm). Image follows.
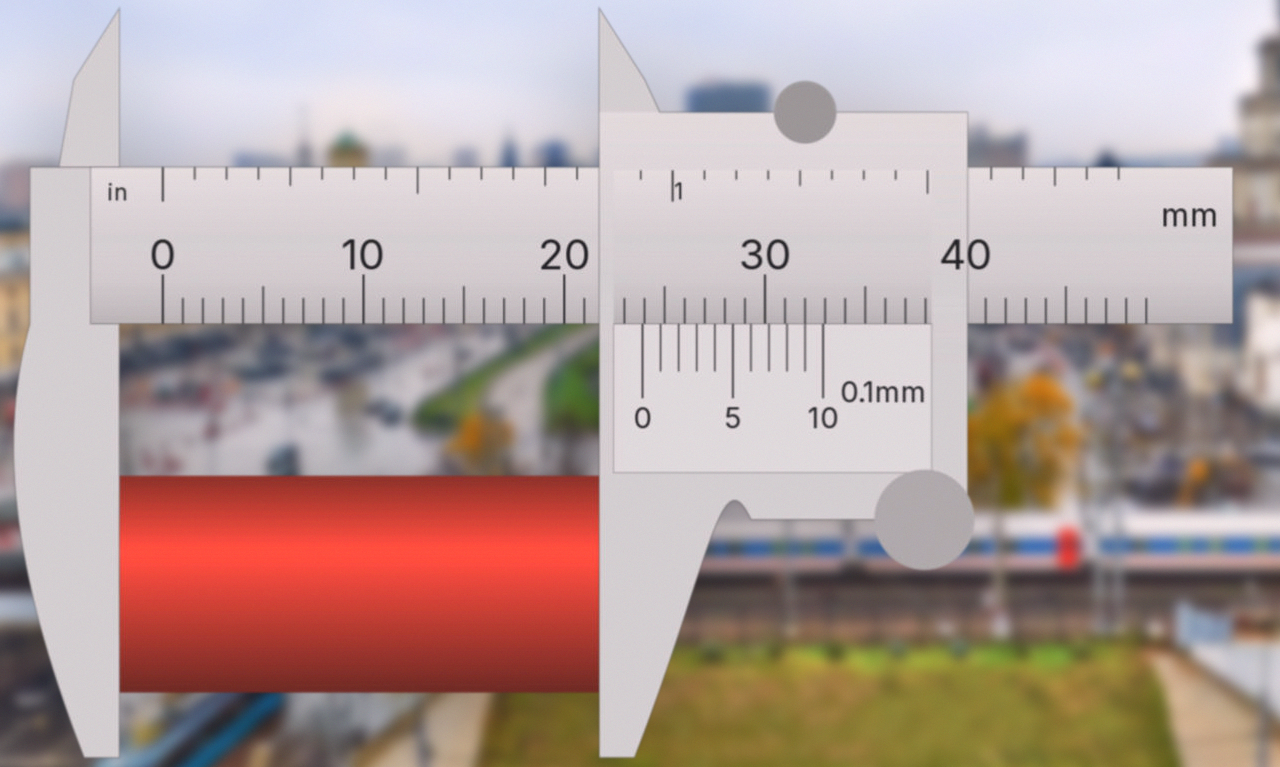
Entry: 23.9mm
